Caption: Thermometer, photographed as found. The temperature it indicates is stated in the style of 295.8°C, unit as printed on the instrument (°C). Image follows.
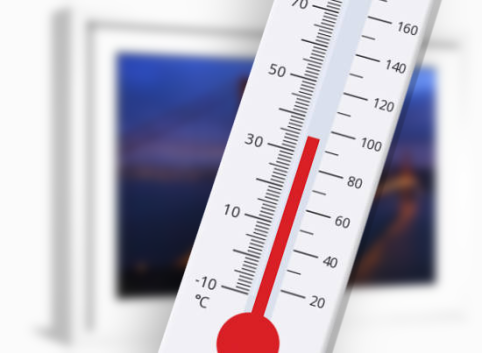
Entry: 35°C
